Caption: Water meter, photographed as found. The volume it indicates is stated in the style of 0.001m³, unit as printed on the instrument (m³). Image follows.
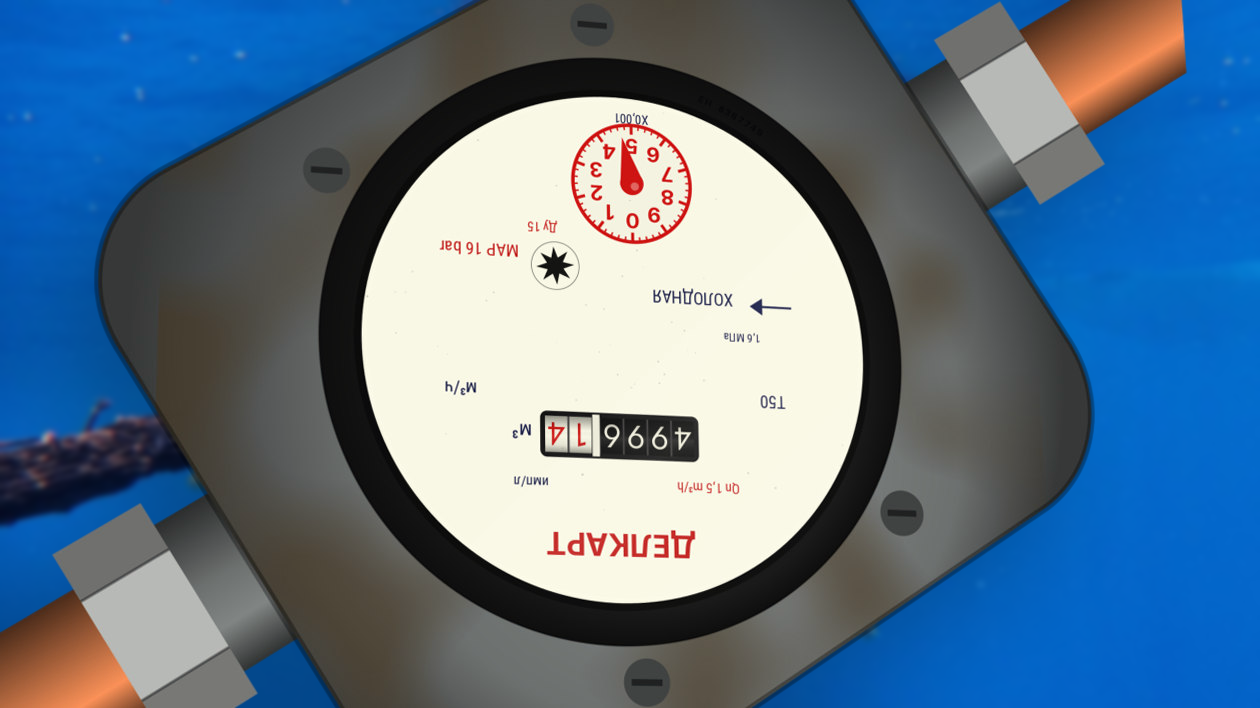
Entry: 4996.144m³
